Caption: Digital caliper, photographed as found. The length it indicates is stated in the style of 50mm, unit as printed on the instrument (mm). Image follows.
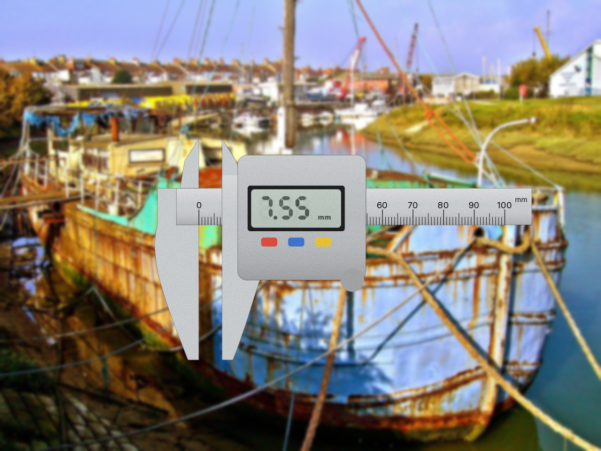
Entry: 7.55mm
